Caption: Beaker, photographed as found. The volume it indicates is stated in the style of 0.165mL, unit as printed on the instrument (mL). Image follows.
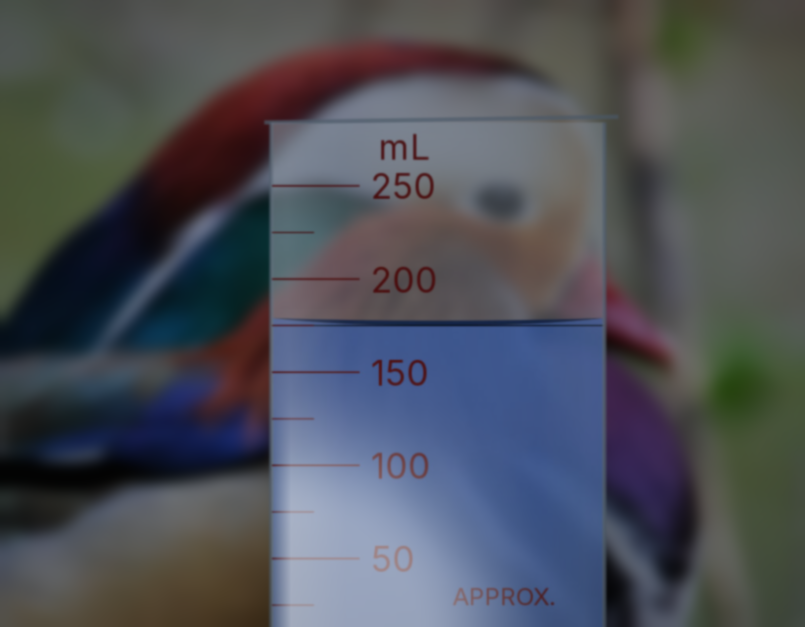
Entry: 175mL
